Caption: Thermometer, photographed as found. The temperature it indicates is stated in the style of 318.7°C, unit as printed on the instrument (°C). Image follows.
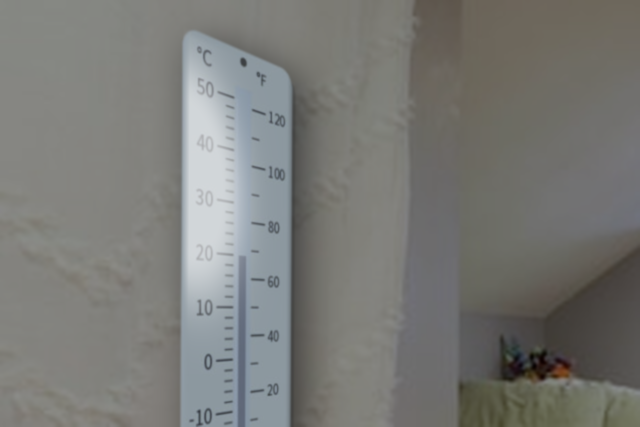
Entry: 20°C
